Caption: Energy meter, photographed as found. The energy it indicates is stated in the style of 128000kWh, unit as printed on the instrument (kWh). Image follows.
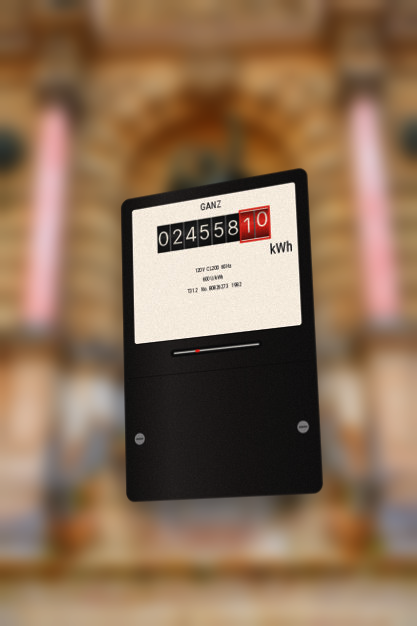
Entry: 24558.10kWh
